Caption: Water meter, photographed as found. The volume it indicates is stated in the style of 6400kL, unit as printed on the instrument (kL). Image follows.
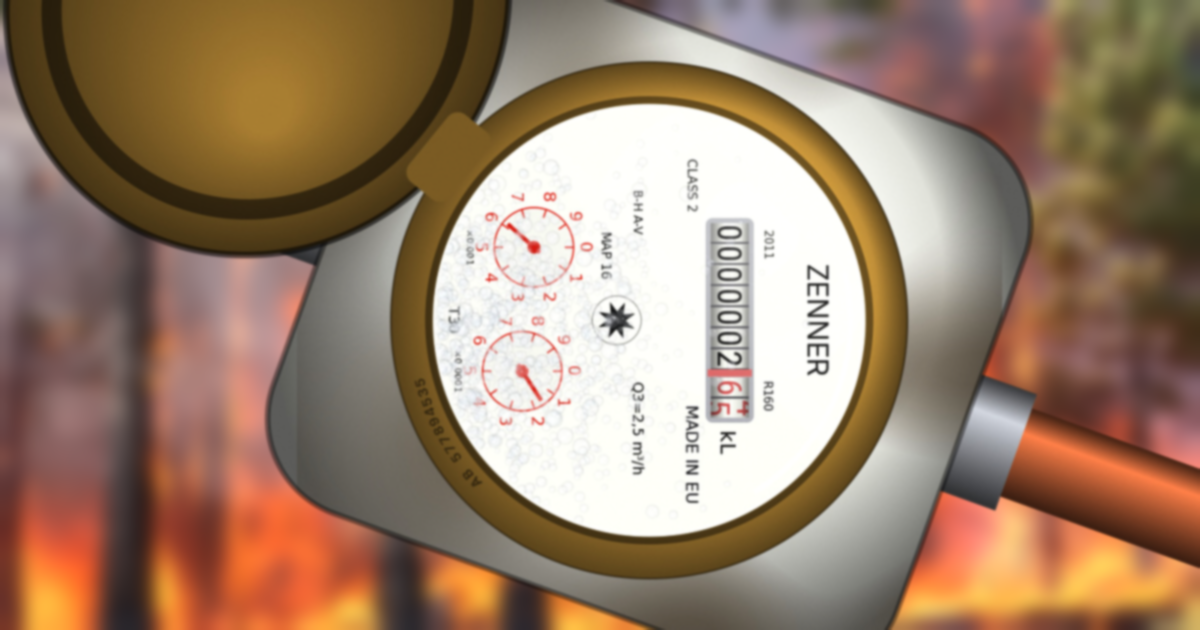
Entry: 2.6461kL
